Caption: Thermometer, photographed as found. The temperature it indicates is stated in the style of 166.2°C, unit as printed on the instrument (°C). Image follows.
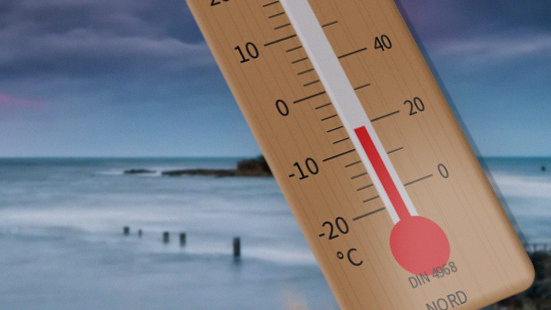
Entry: -7°C
